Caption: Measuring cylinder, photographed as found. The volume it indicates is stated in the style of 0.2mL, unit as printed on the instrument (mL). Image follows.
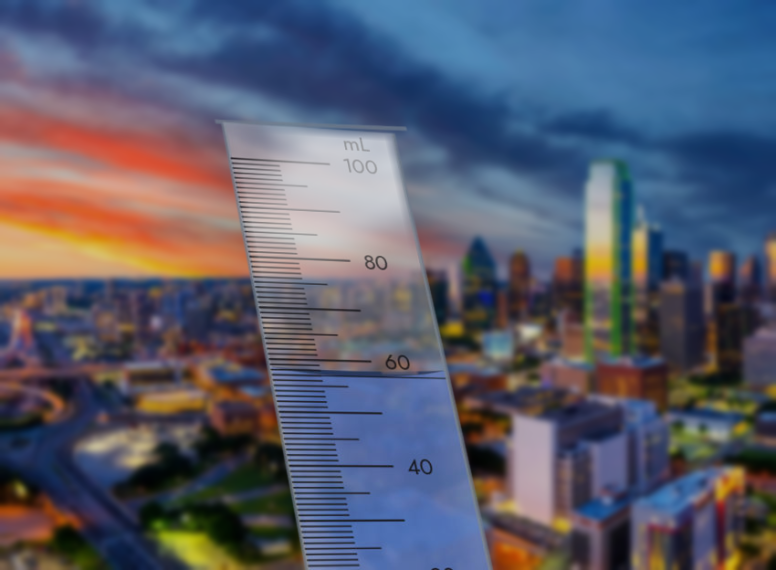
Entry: 57mL
